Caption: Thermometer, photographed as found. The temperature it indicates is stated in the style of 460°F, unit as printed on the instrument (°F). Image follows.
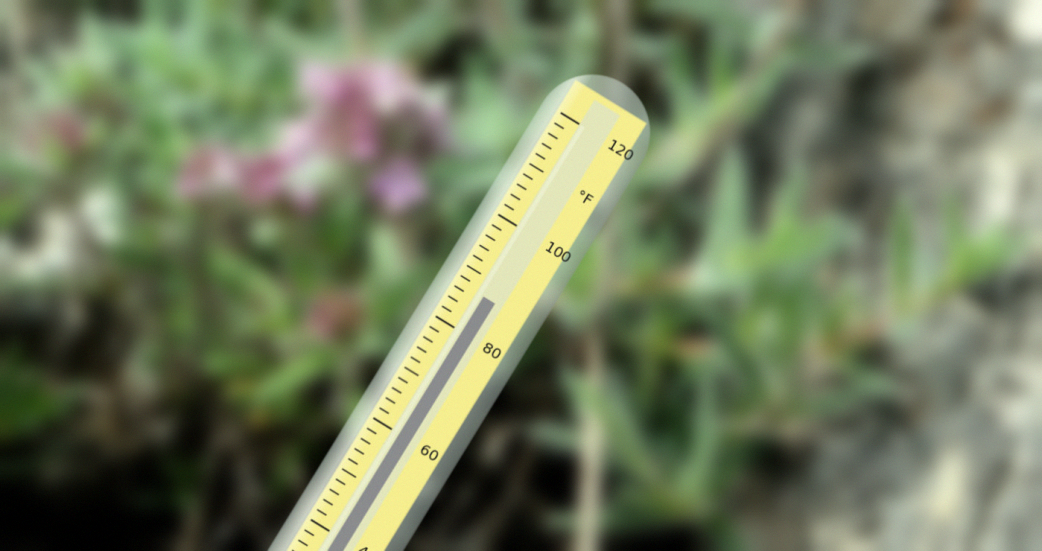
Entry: 87°F
